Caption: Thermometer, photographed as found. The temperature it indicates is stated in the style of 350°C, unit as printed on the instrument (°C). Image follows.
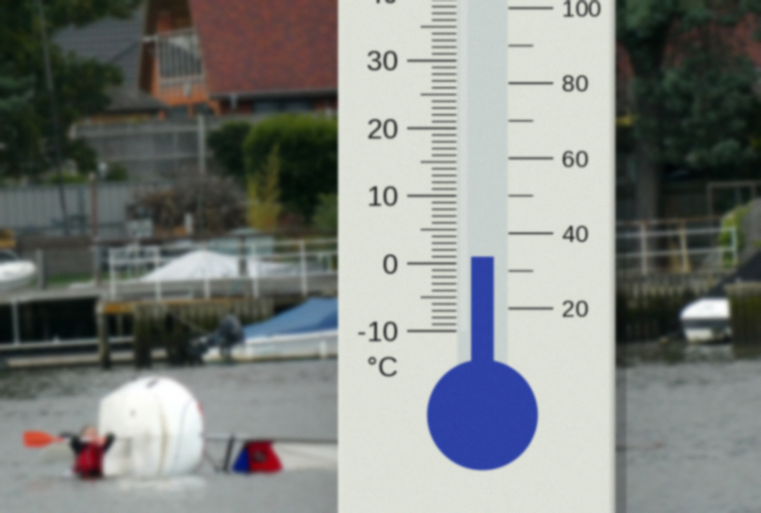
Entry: 1°C
